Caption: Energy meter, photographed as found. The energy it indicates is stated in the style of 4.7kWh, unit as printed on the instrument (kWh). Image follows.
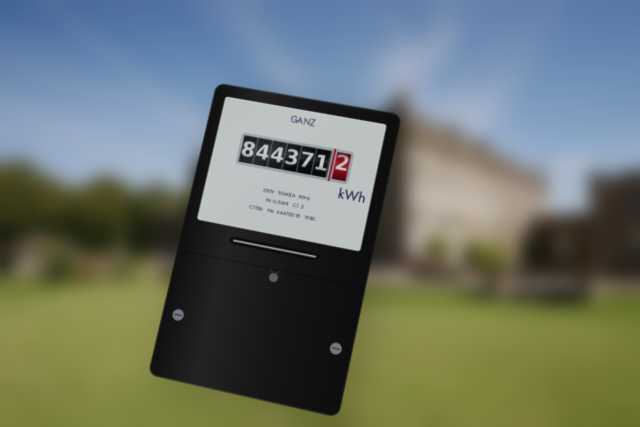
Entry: 844371.2kWh
